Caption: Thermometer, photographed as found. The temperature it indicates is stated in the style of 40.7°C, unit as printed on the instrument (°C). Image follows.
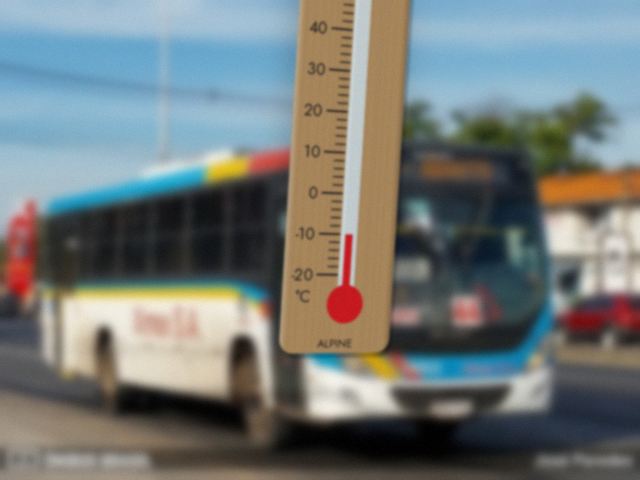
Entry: -10°C
